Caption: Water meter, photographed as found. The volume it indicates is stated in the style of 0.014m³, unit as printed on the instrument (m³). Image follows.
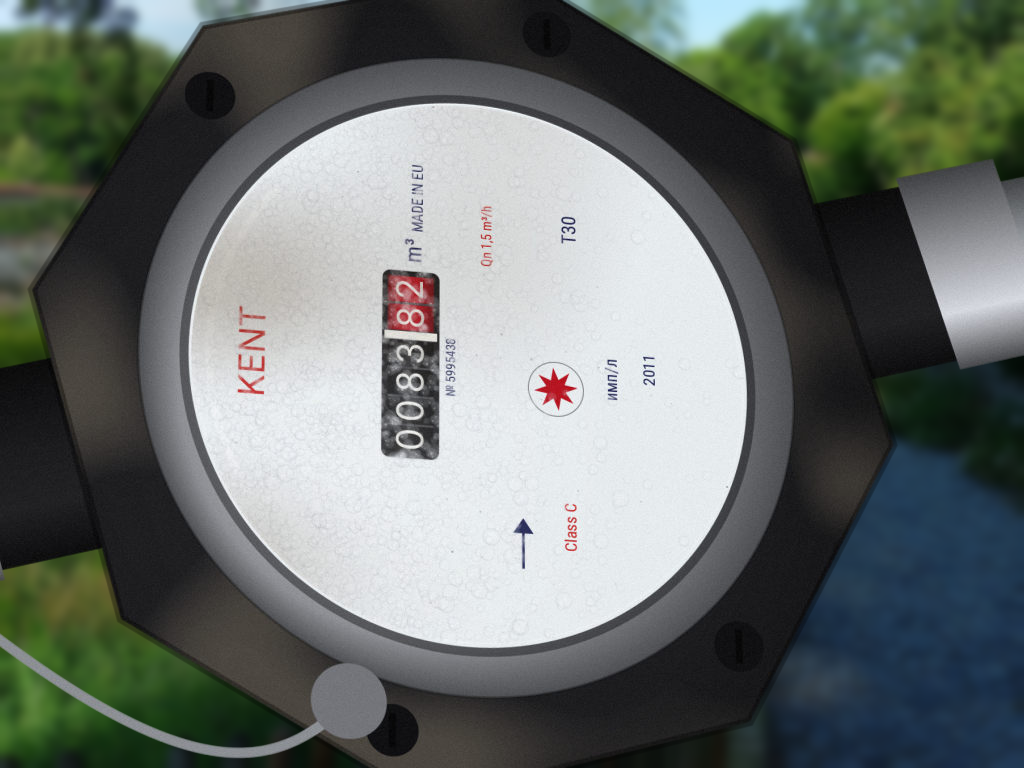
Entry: 83.82m³
